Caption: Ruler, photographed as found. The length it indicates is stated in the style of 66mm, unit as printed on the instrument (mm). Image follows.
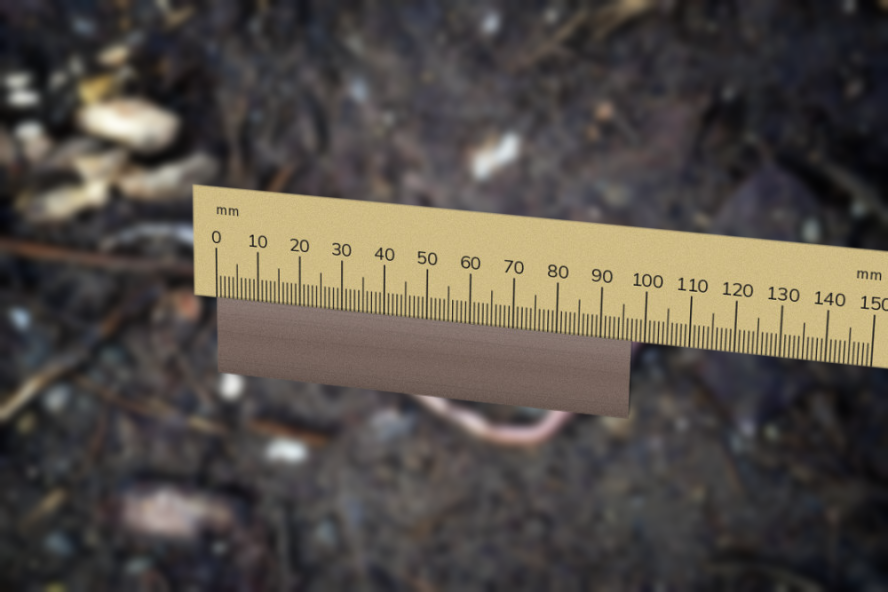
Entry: 97mm
